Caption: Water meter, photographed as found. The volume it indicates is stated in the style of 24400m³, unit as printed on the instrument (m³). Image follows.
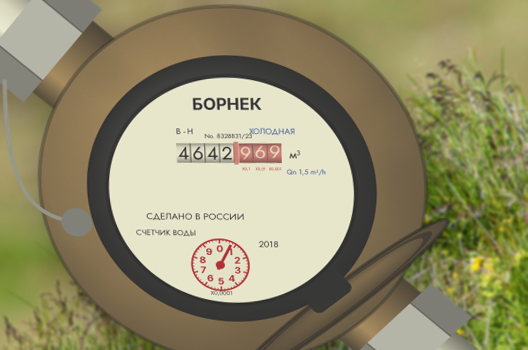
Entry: 4642.9690m³
